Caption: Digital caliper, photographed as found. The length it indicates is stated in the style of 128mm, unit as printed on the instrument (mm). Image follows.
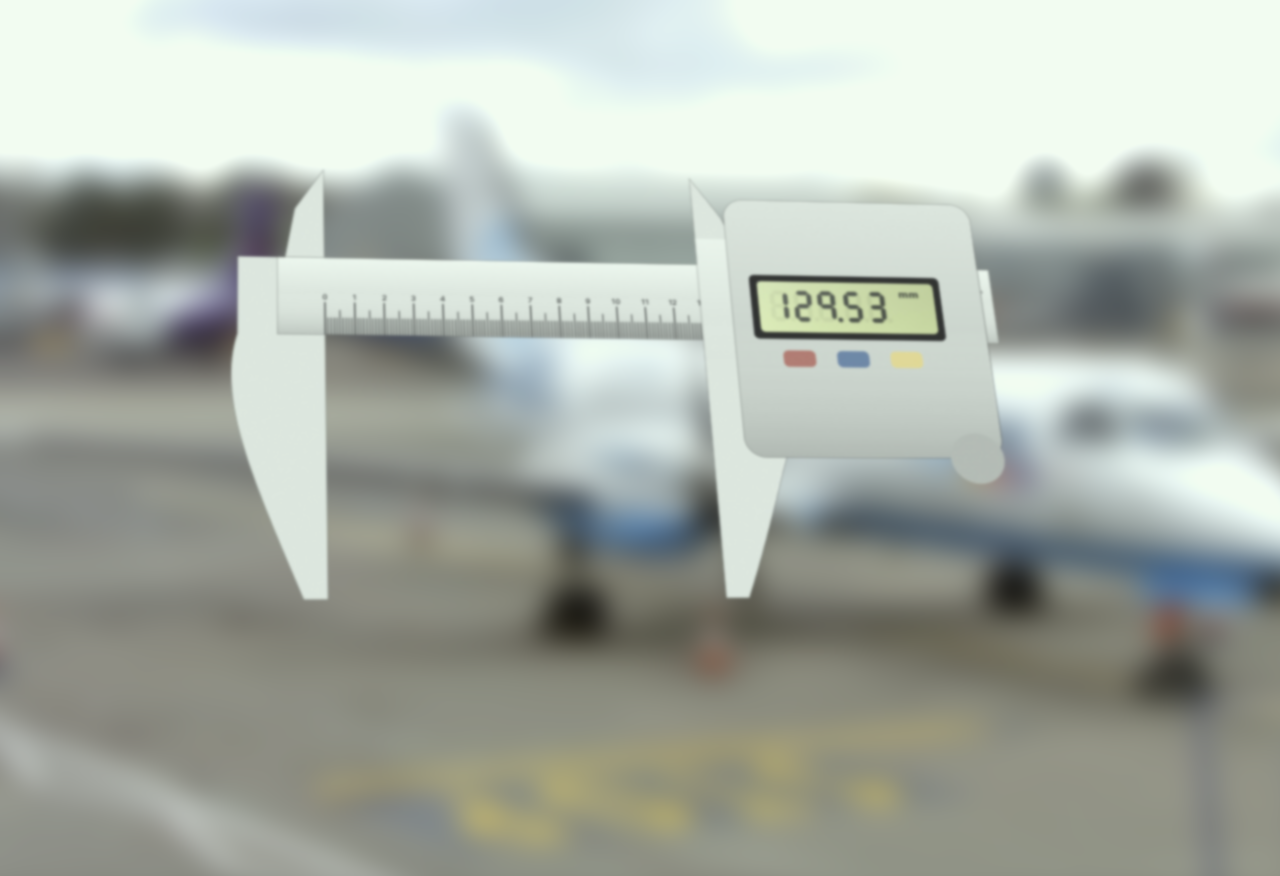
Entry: 129.53mm
